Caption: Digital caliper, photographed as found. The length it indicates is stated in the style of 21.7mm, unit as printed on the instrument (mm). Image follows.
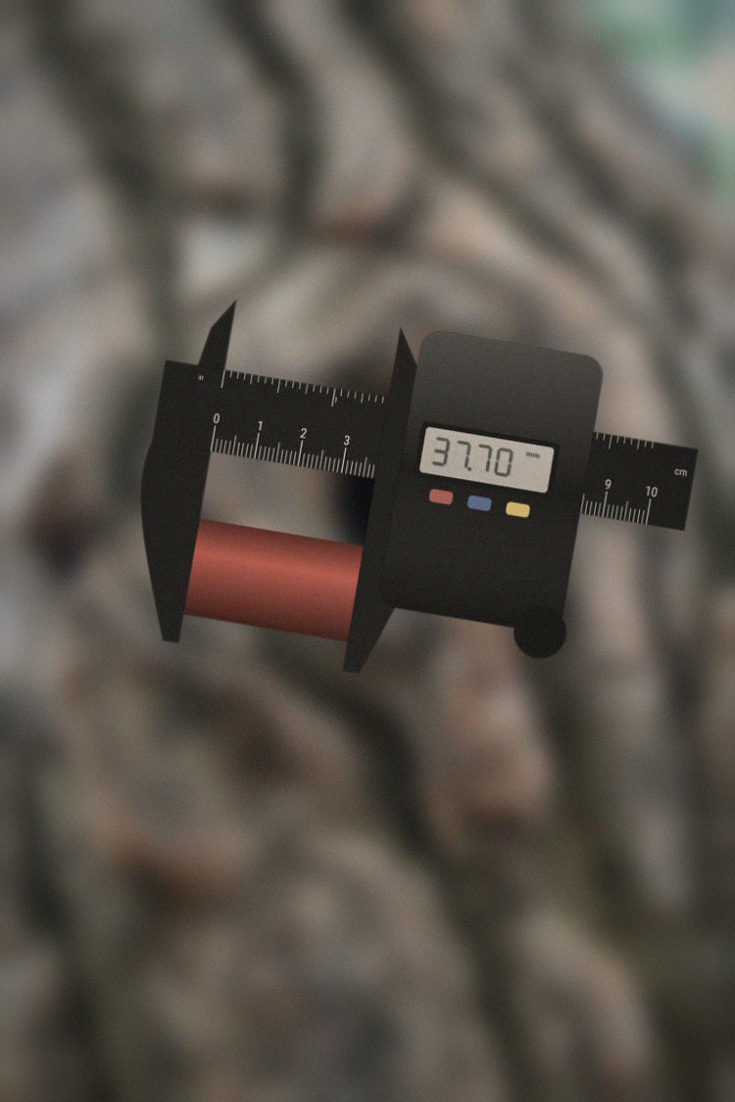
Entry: 37.70mm
